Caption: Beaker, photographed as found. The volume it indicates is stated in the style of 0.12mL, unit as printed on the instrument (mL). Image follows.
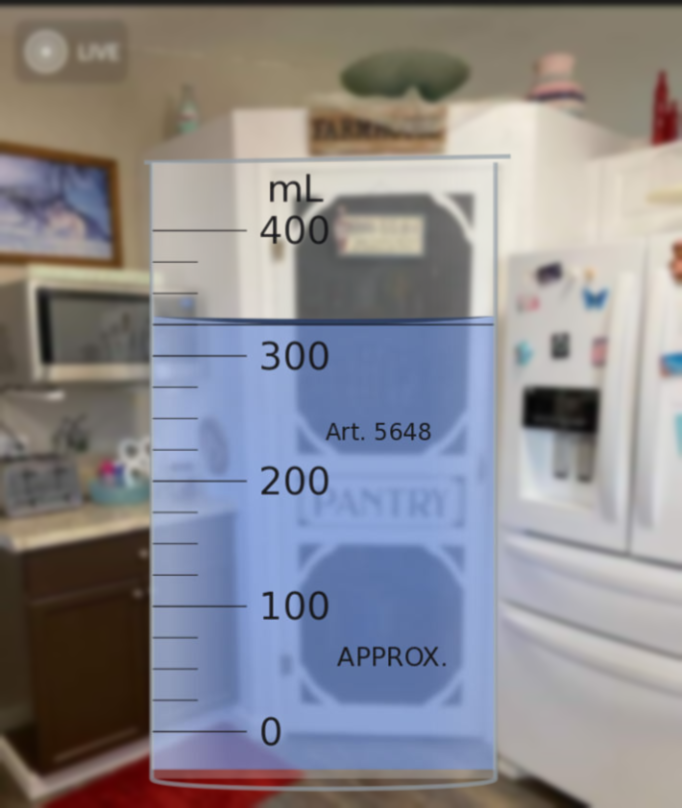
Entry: 325mL
